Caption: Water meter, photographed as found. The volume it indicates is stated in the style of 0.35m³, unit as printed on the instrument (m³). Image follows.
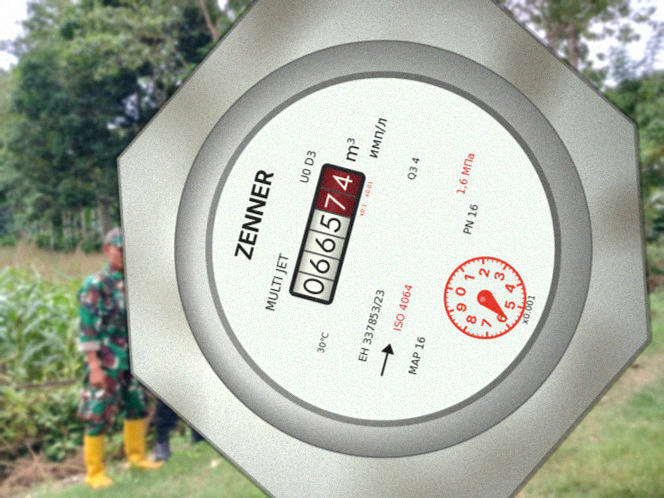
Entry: 665.745m³
